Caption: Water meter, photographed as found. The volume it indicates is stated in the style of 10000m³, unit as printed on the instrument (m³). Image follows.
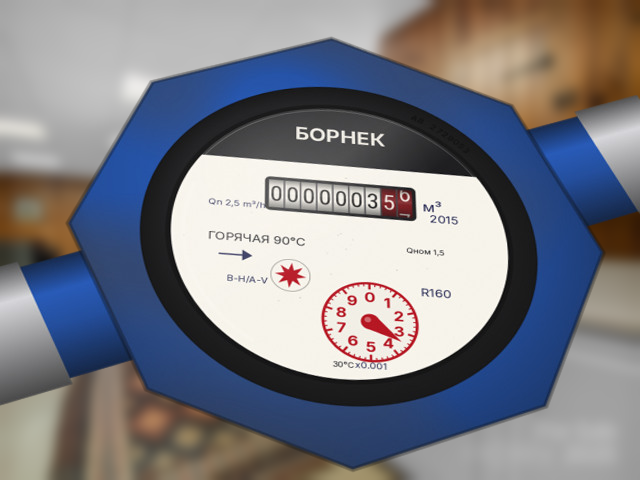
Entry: 3.563m³
